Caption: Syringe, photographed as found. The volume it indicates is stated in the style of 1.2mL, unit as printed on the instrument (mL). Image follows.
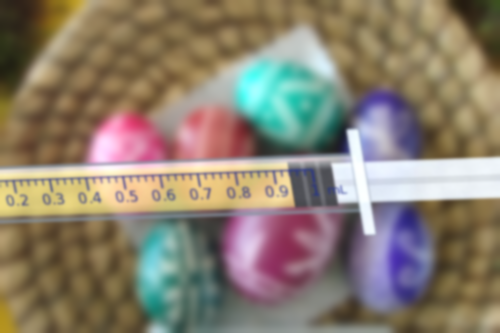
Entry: 0.94mL
